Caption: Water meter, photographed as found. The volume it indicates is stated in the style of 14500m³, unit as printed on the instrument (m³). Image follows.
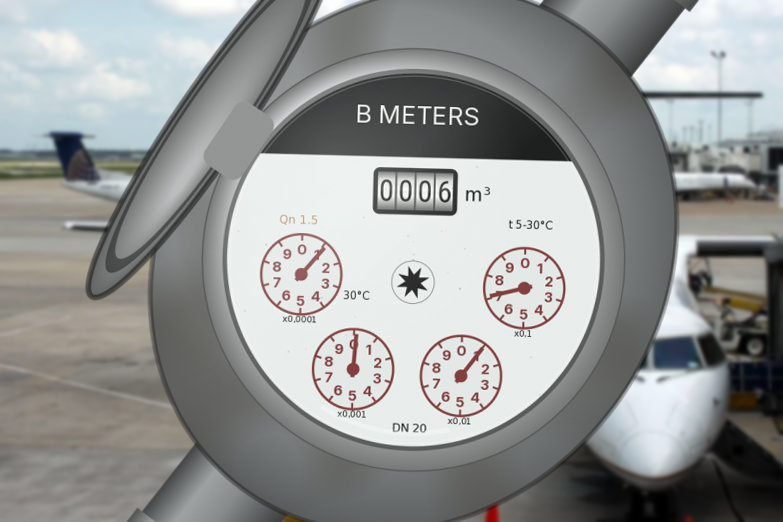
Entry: 6.7101m³
